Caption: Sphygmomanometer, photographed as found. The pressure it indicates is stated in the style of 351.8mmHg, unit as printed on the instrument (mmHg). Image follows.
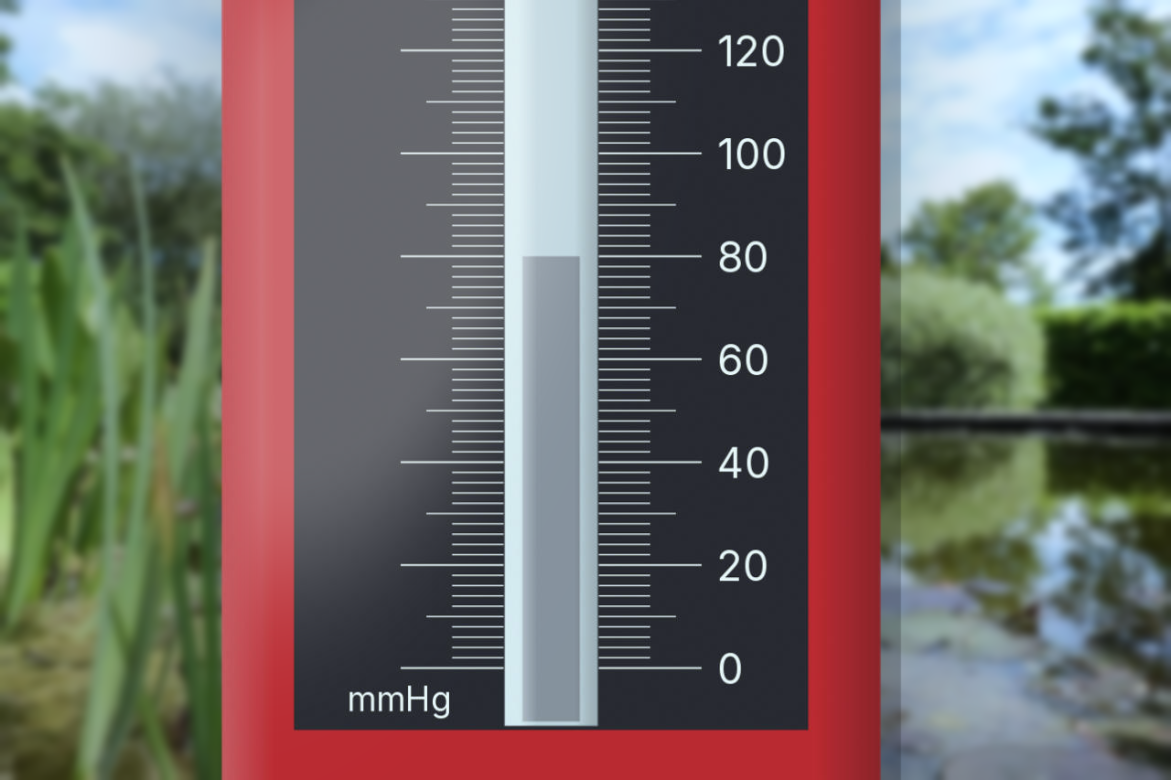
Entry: 80mmHg
